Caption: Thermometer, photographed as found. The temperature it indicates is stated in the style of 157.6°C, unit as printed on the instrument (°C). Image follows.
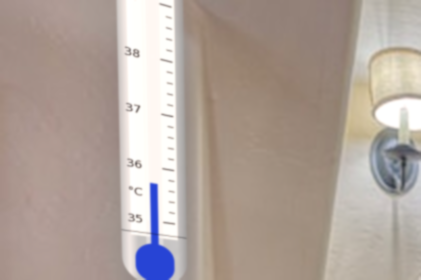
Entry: 35.7°C
